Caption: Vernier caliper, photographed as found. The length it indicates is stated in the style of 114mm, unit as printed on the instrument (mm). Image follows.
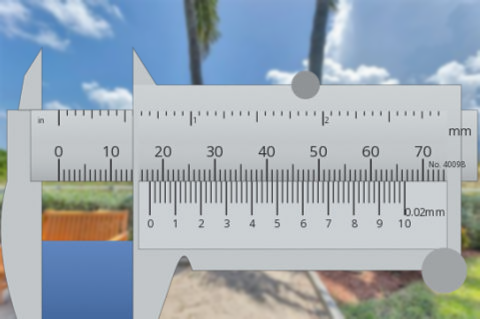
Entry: 17.5mm
